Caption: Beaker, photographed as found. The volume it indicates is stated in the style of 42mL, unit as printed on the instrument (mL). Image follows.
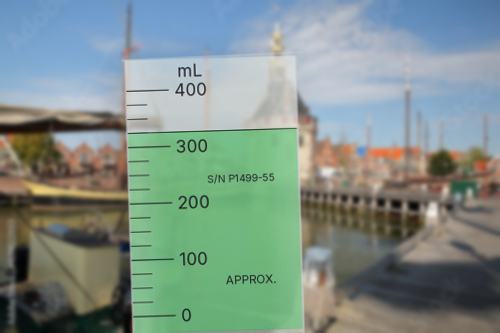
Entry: 325mL
